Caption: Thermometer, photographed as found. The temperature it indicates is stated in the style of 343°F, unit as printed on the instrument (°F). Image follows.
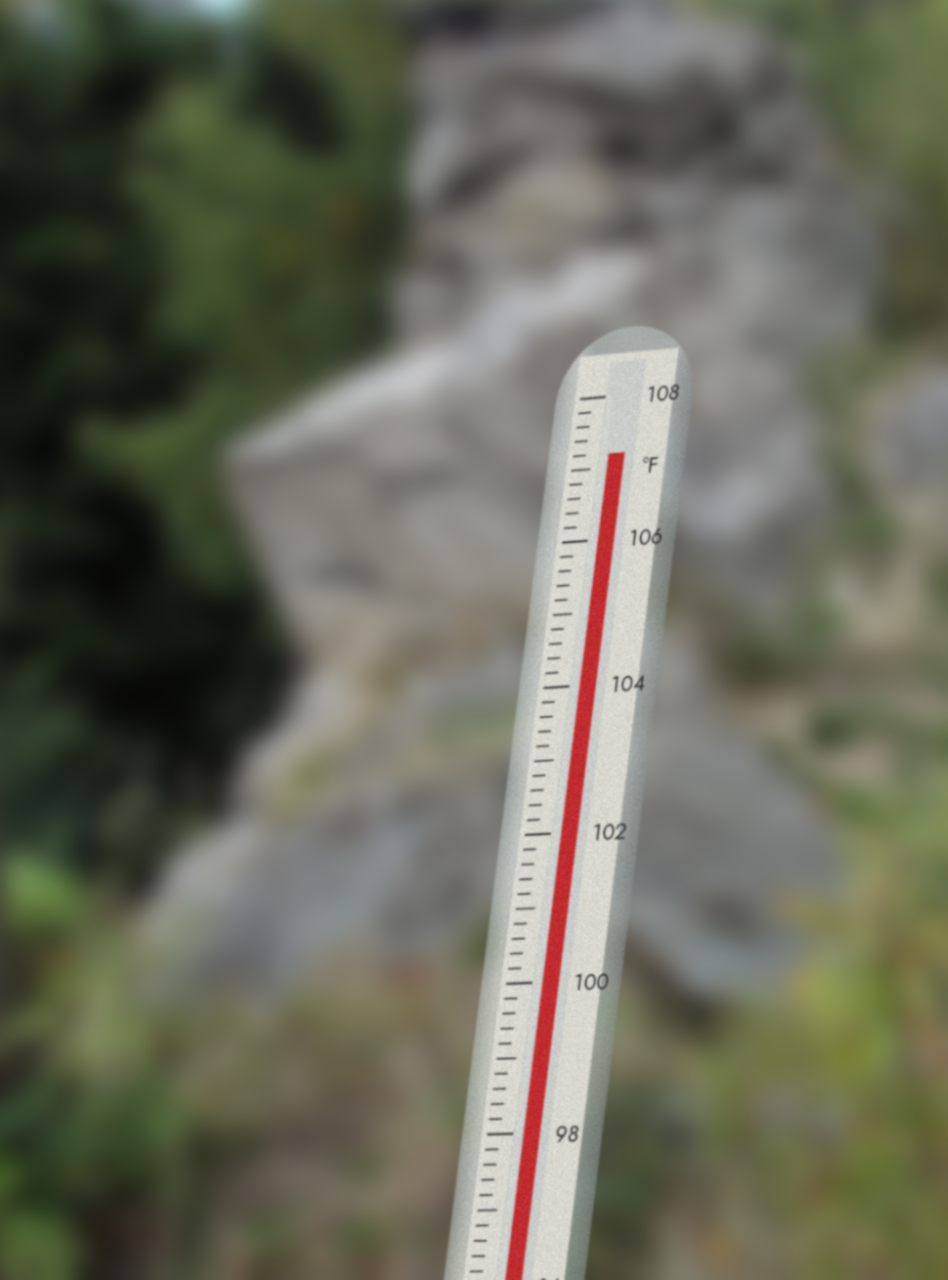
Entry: 107.2°F
